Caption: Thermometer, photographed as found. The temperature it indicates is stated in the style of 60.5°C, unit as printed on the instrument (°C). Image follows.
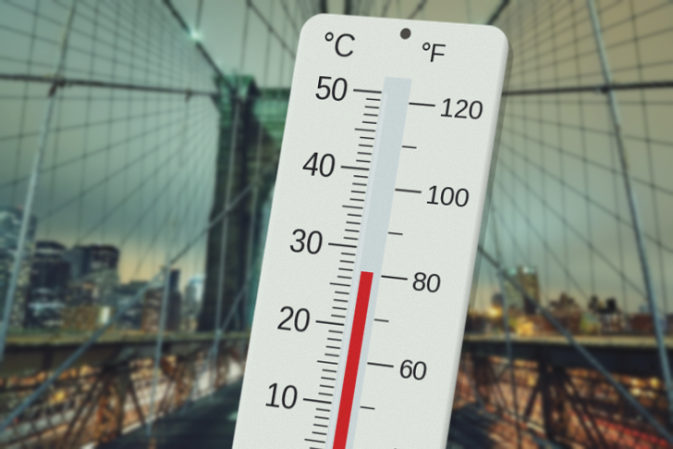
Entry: 27°C
